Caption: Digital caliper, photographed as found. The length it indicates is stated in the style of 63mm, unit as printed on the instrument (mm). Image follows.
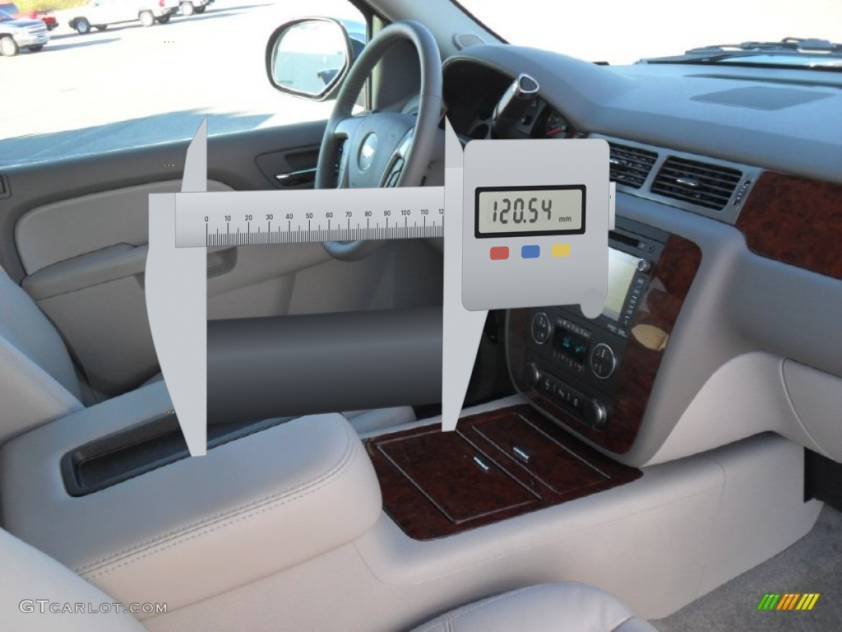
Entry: 120.54mm
